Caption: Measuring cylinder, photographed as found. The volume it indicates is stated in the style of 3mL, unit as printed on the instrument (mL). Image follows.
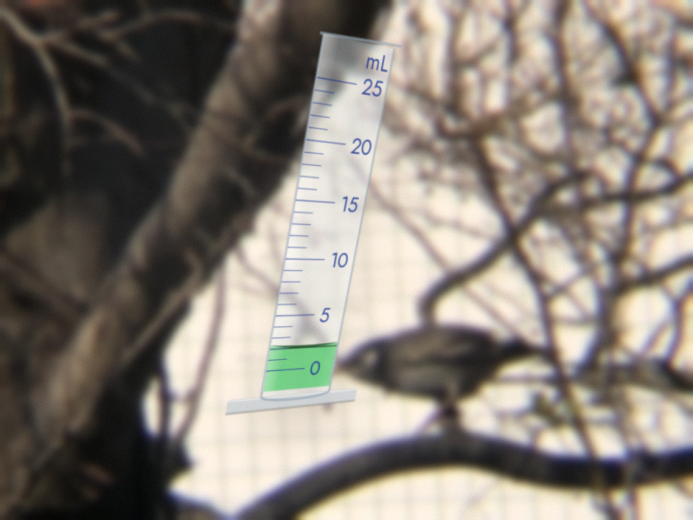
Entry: 2mL
